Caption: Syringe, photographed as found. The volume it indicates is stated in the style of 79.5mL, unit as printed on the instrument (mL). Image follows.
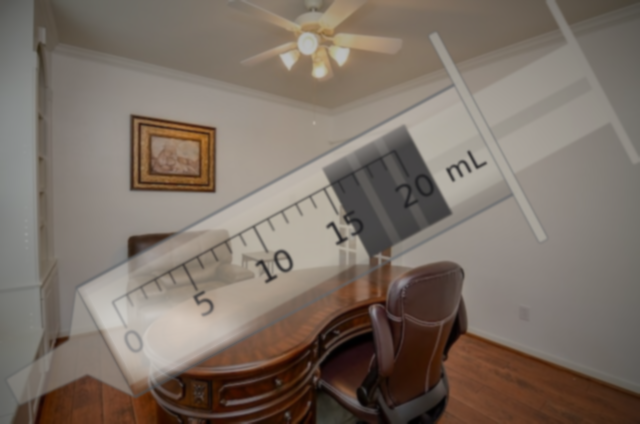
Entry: 15.5mL
